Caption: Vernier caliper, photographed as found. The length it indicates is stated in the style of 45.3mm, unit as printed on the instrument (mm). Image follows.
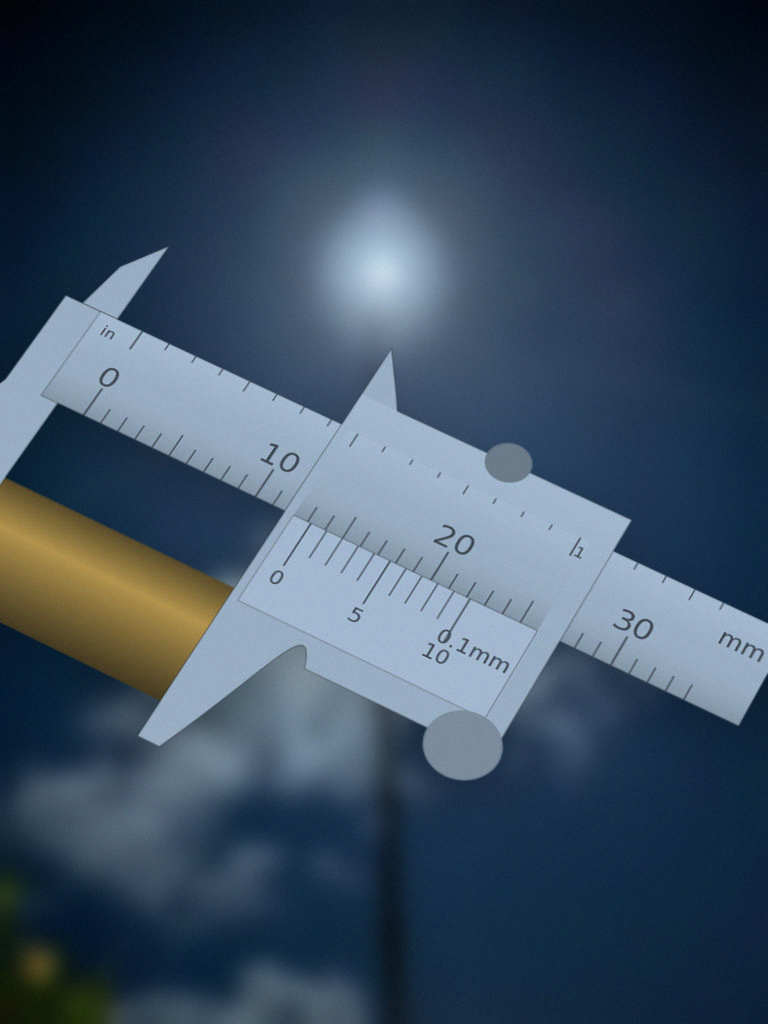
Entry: 13.2mm
